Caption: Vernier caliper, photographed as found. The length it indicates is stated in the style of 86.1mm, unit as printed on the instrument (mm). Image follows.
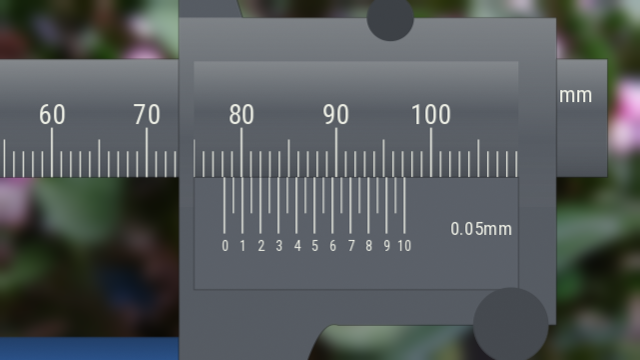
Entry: 78.2mm
